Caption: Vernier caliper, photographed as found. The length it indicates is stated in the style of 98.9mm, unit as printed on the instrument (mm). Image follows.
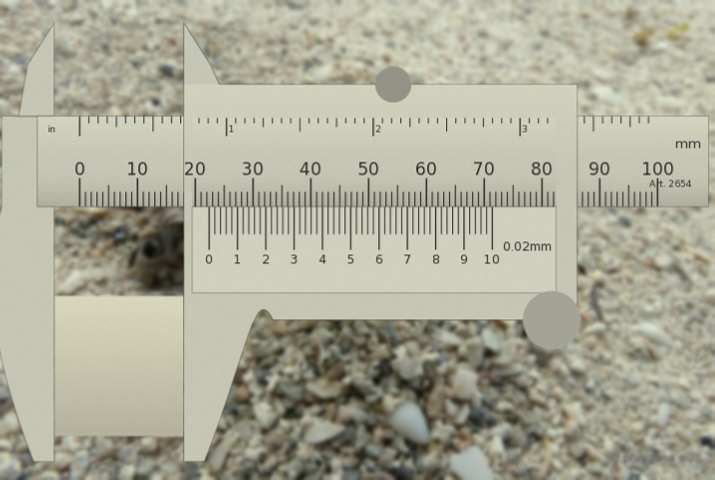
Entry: 22.4mm
